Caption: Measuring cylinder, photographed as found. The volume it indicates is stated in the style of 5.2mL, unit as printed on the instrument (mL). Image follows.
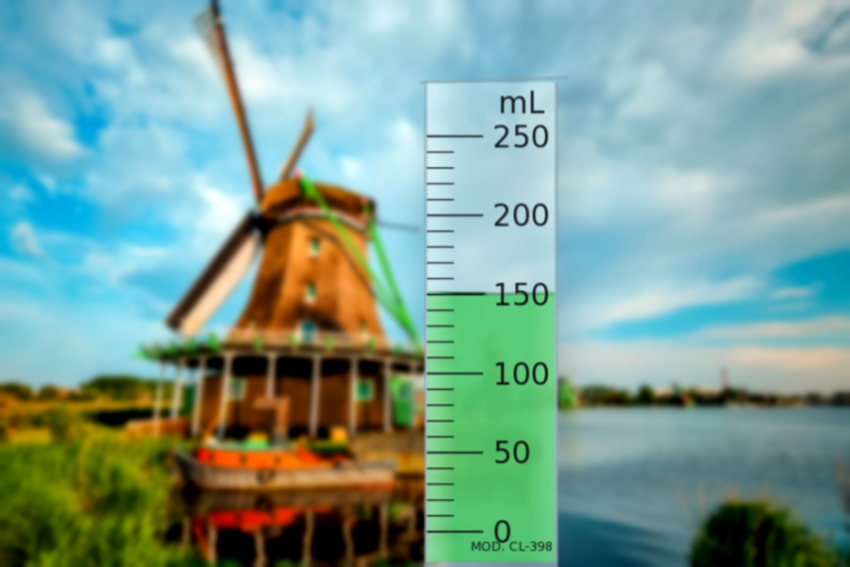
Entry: 150mL
